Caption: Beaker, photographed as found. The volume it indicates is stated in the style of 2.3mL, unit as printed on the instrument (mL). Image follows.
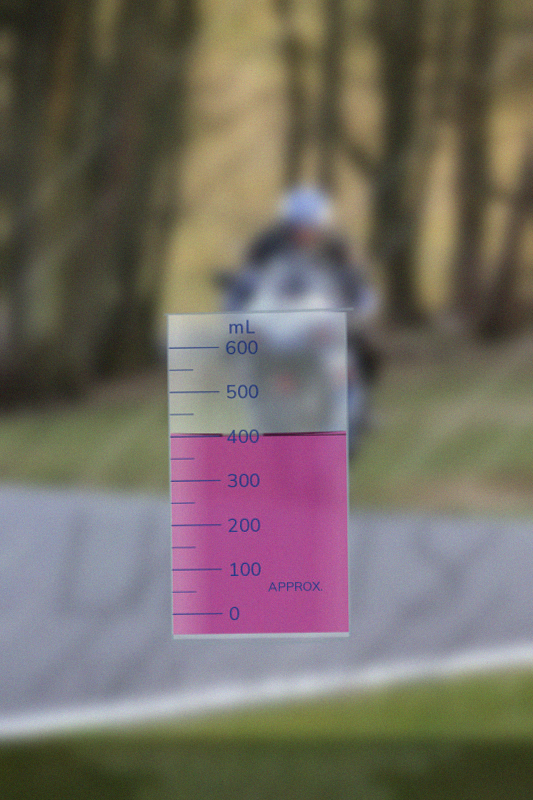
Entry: 400mL
